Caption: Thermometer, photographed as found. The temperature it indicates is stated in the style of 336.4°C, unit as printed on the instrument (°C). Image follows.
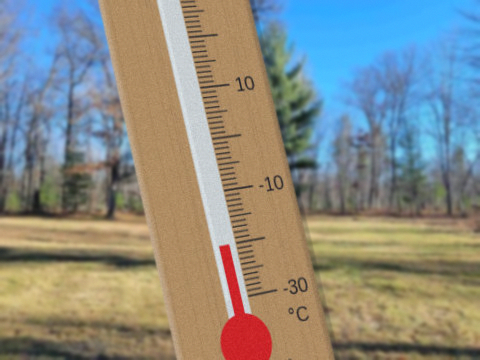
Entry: -20°C
